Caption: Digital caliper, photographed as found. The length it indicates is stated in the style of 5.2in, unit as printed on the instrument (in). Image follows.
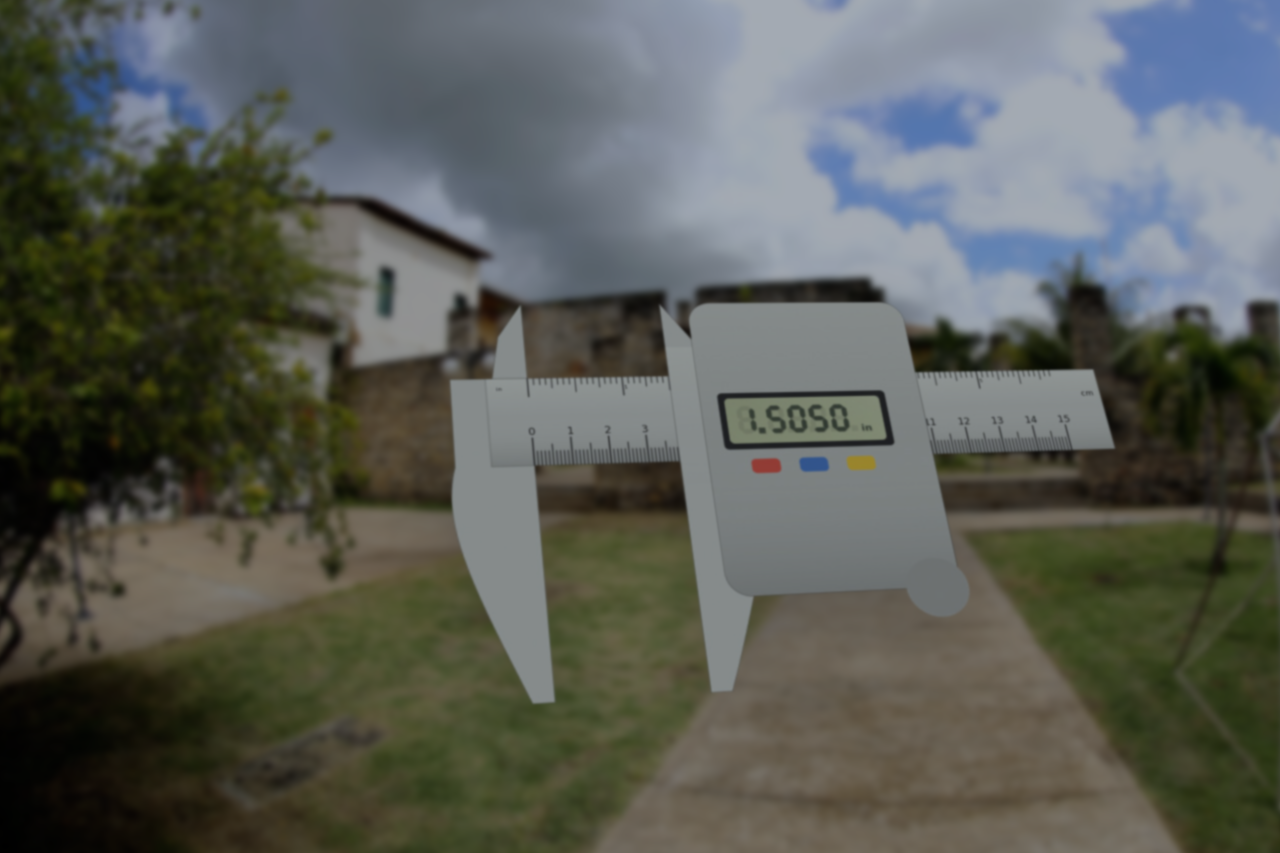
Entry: 1.5050in
